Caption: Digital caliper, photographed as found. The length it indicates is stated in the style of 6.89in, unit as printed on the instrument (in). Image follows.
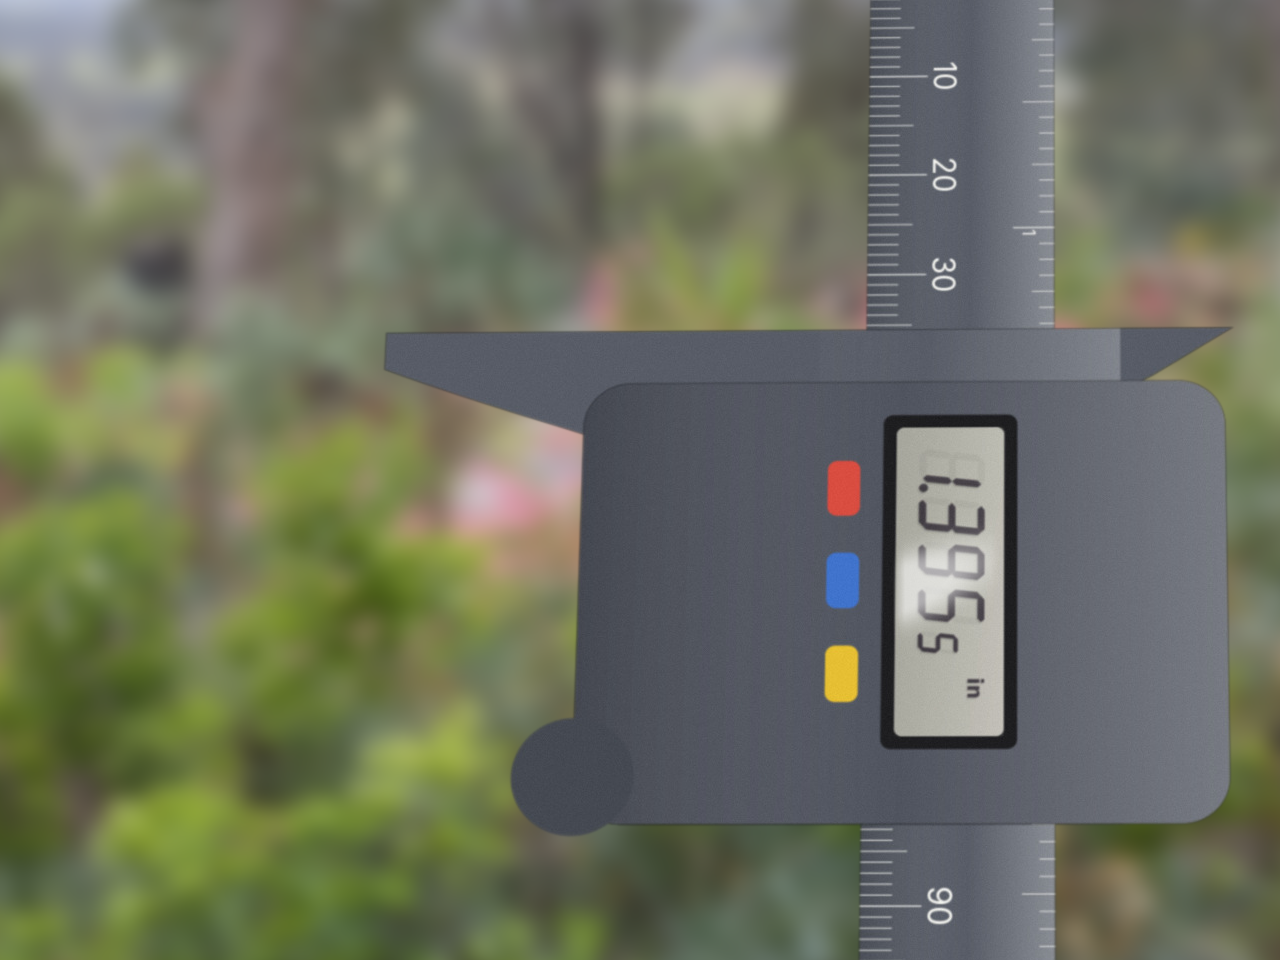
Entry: 1.3955in
